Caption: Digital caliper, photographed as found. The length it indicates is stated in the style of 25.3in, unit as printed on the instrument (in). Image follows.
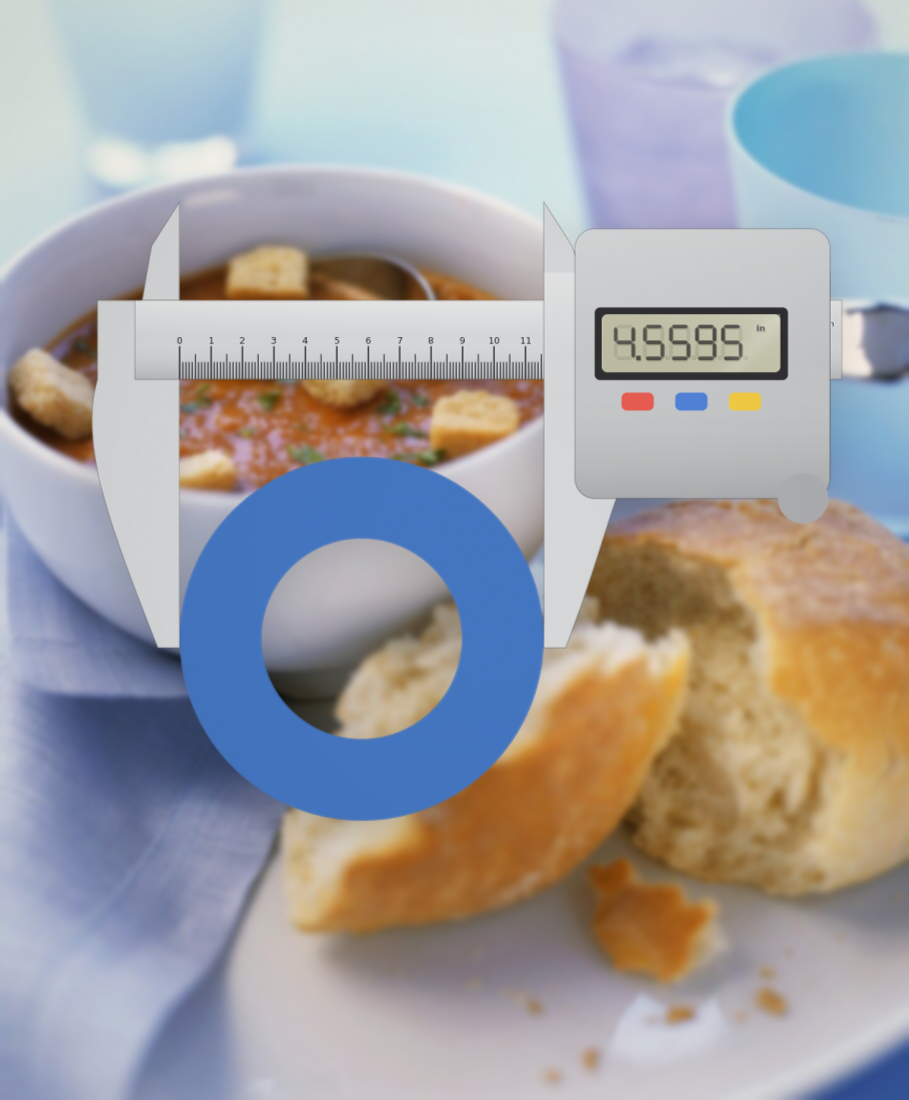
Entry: 4.5595in
